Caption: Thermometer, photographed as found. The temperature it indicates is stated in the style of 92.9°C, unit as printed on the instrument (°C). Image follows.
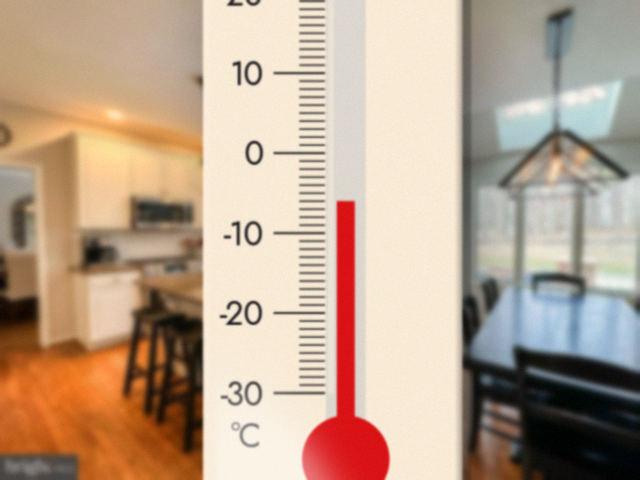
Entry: -6°C
